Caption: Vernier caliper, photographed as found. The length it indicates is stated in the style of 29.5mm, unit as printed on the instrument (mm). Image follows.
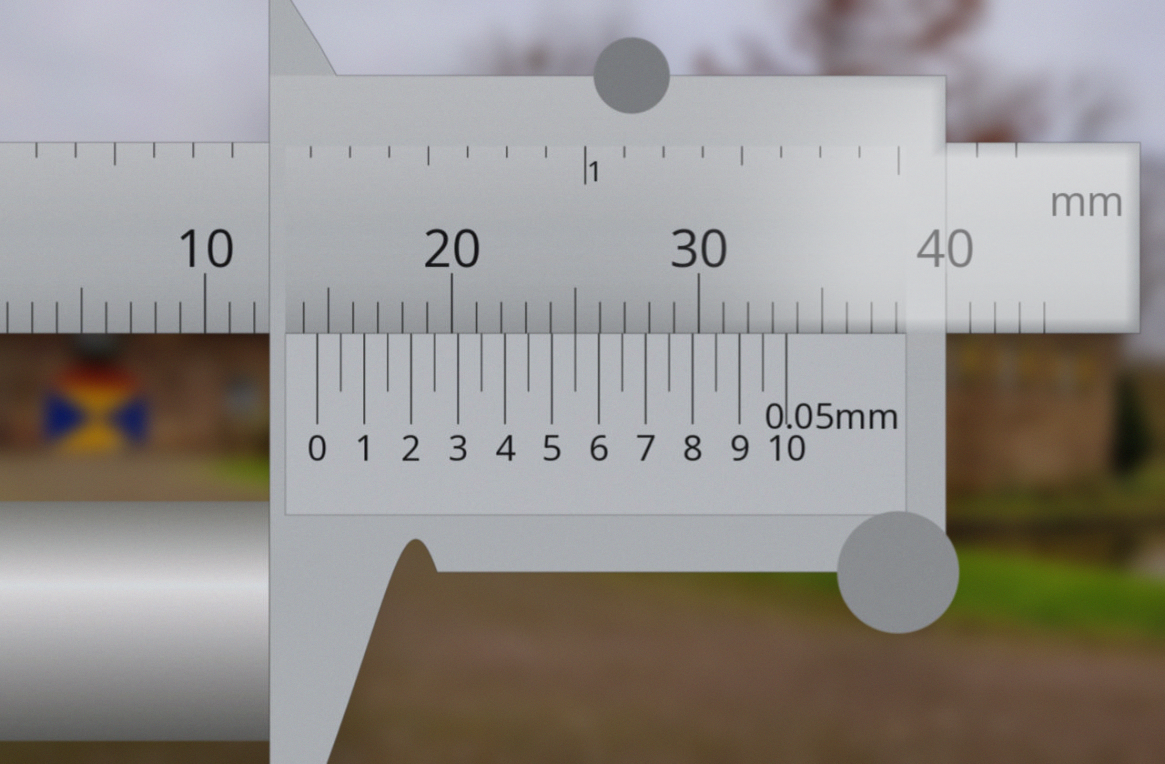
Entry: 14.55mm
